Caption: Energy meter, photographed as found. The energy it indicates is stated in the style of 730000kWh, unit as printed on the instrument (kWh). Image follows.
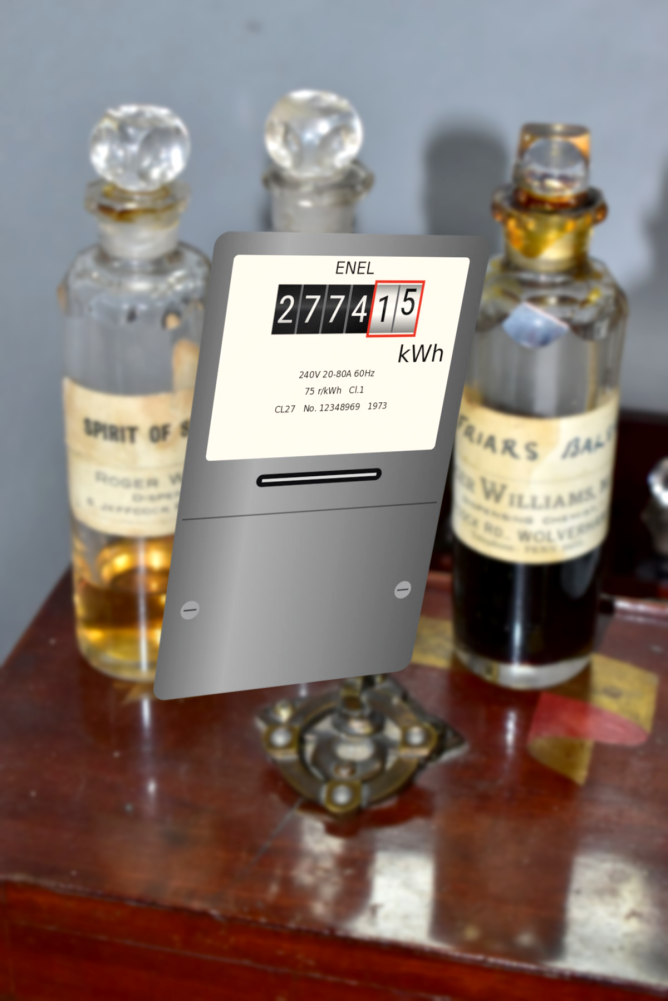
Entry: 2774.15kWh
